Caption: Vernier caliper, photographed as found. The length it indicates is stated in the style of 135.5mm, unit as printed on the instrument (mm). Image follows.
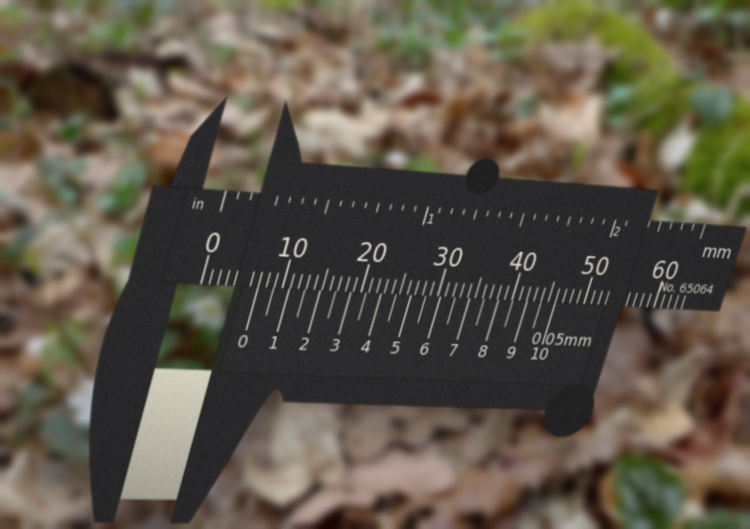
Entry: 7.0mm
